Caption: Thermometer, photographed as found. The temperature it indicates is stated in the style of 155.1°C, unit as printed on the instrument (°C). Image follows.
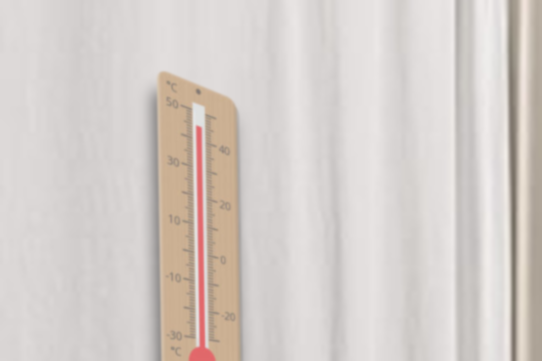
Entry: 45°C
